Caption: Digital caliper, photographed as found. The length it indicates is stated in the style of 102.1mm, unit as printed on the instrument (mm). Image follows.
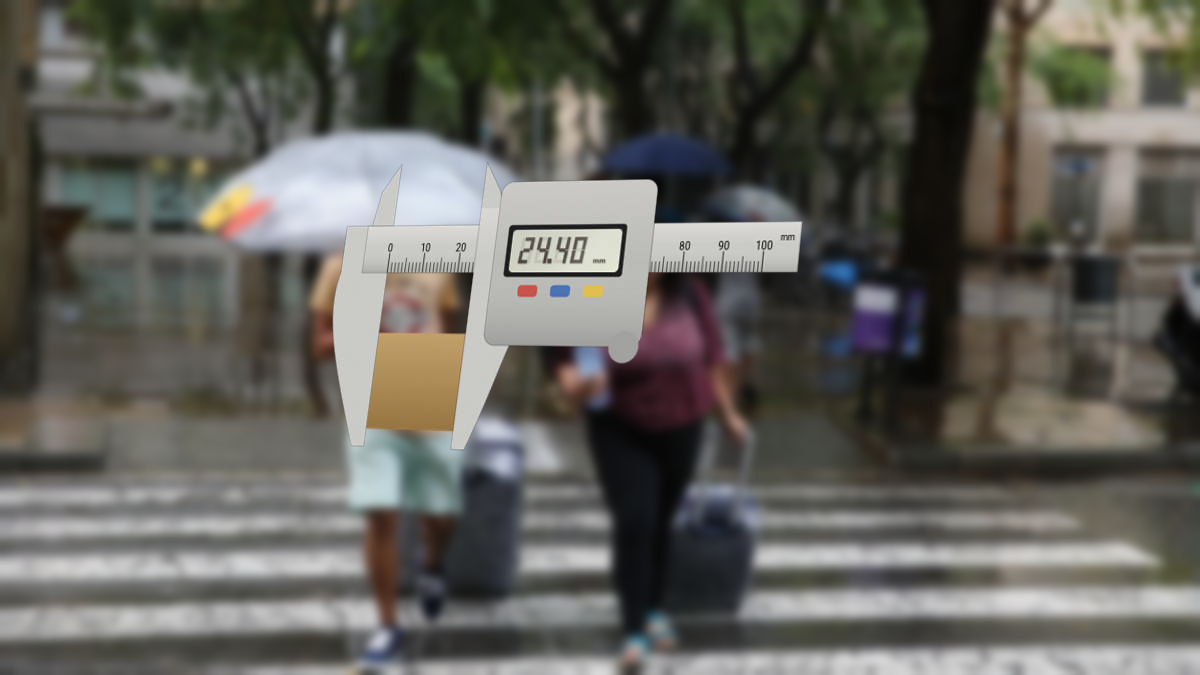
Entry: 24.40mm
